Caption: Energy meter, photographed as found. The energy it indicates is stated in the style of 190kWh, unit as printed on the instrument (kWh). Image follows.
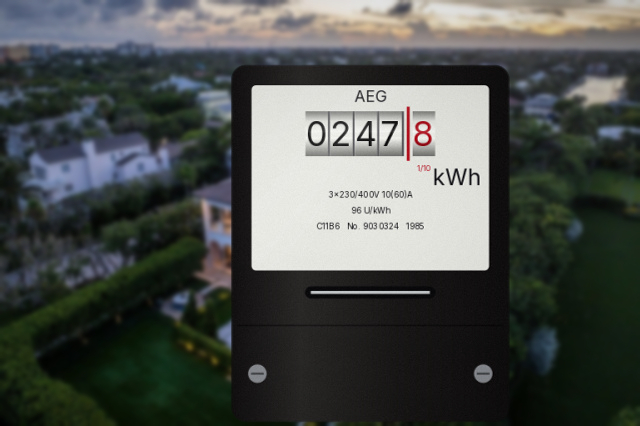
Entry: 247.8kWh
